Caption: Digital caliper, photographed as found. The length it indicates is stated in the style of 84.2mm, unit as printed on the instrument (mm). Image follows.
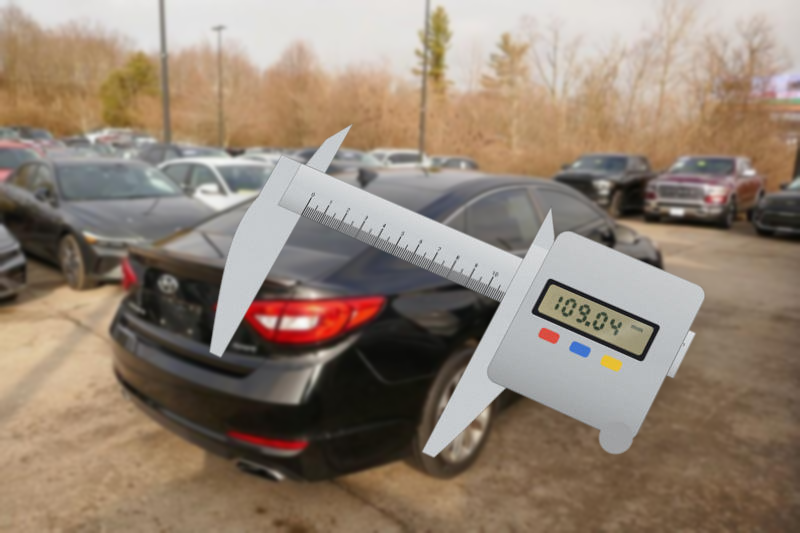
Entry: 109.04mm
